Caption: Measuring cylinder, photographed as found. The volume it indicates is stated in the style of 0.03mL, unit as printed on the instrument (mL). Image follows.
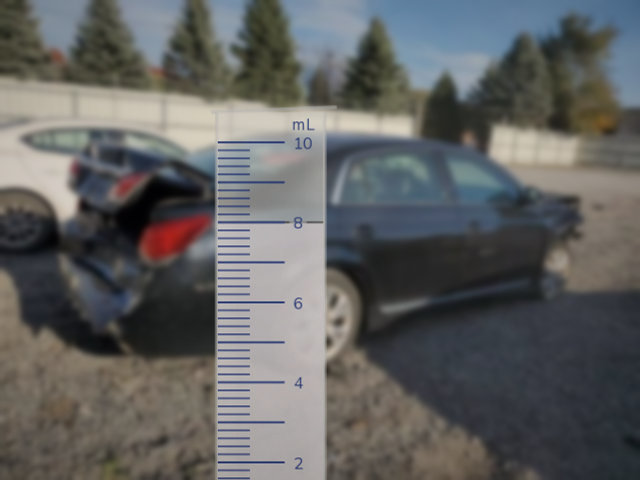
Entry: 8mL
